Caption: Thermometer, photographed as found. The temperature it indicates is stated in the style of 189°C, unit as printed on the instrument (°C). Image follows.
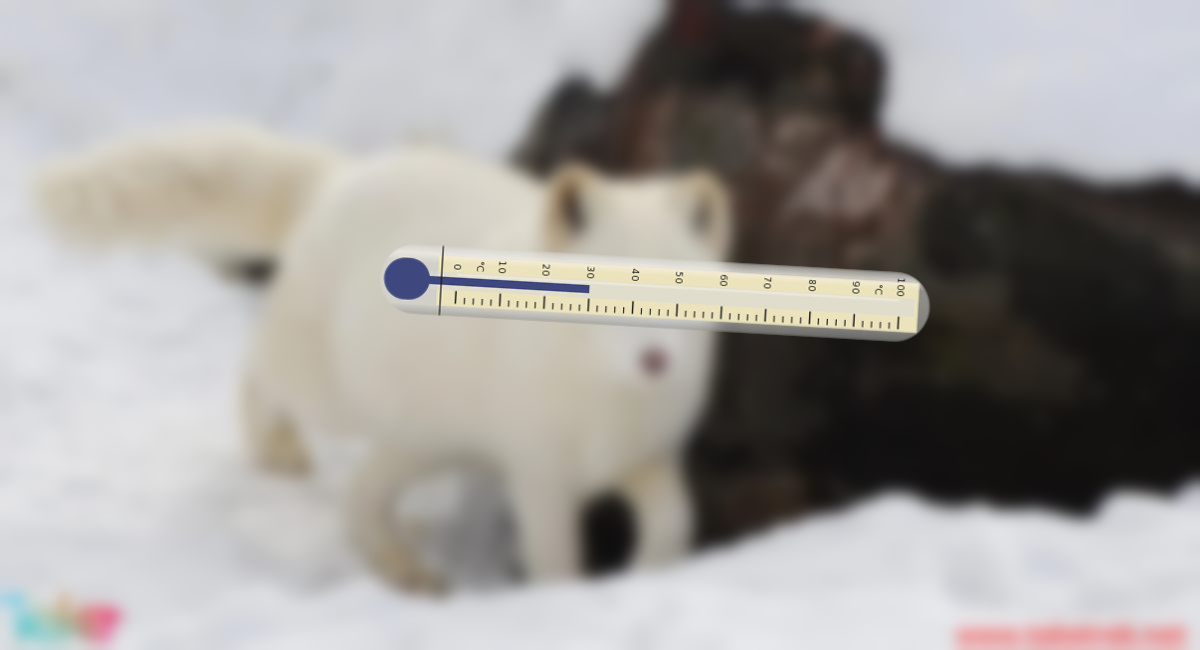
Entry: 30°C
